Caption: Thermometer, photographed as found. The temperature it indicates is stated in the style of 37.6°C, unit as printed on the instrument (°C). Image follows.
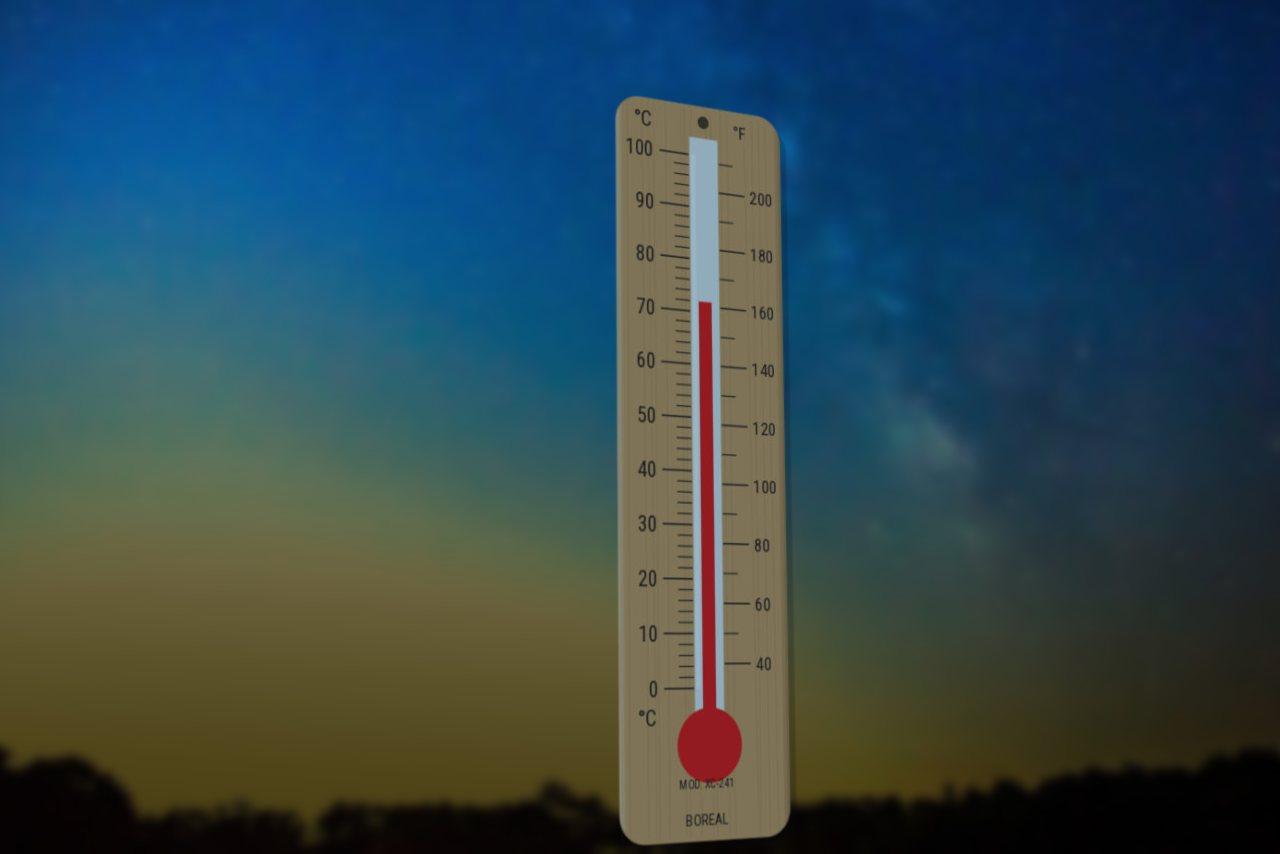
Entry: 72°C
